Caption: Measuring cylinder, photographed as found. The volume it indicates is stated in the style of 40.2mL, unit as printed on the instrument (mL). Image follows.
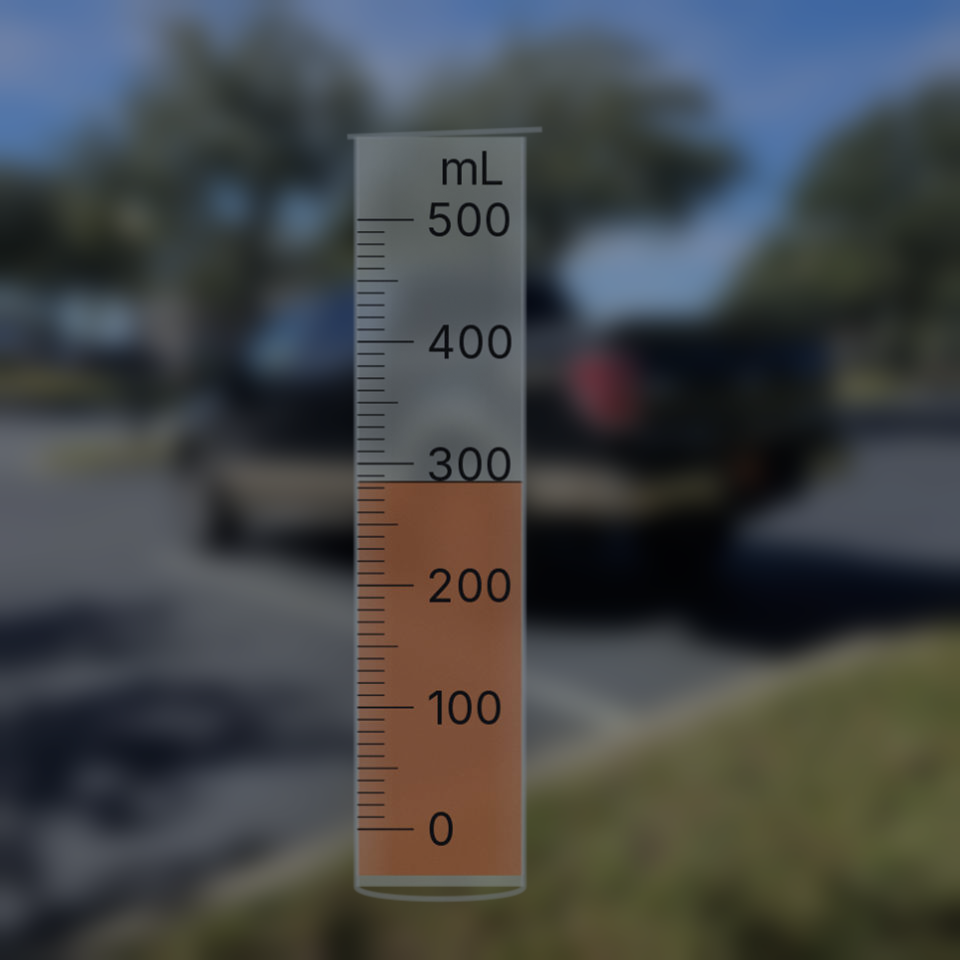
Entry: 285mL
